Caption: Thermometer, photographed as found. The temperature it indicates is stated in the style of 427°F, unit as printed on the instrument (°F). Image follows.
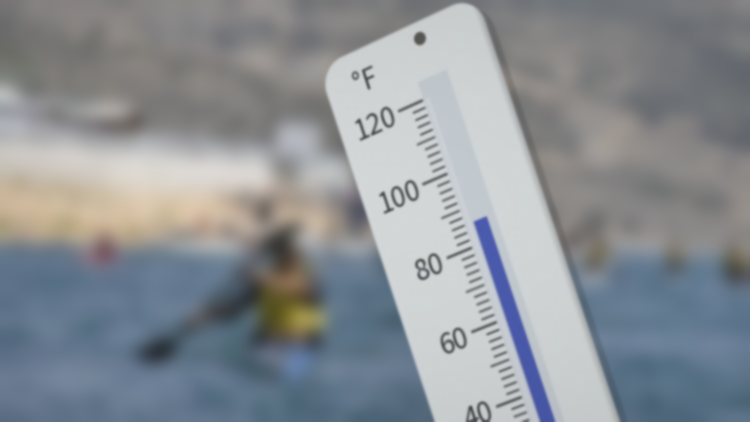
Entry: 86°F
